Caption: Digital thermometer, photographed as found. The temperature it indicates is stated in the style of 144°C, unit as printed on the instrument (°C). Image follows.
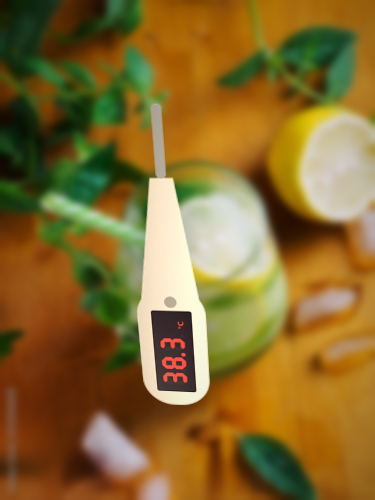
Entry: 38.3°C
